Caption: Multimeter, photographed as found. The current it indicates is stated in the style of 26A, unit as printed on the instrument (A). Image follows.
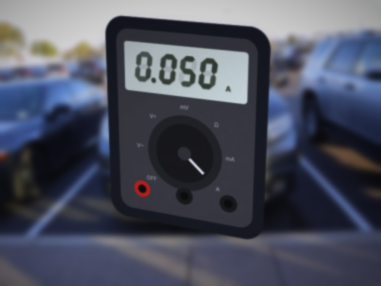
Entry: 0.050A
